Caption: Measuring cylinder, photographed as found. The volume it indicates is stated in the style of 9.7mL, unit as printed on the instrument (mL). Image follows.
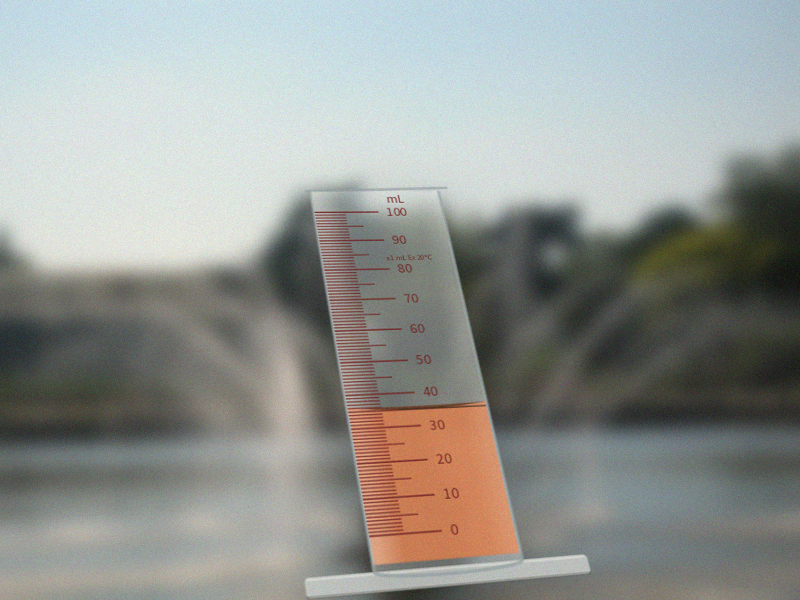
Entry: 35mL
